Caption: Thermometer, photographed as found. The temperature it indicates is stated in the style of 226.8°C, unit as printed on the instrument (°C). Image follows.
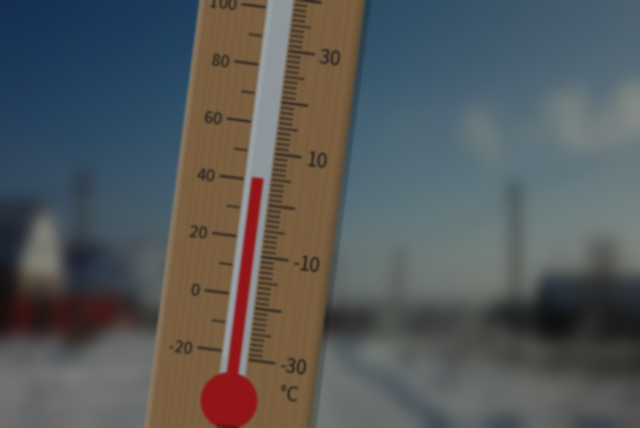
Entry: 5°C
